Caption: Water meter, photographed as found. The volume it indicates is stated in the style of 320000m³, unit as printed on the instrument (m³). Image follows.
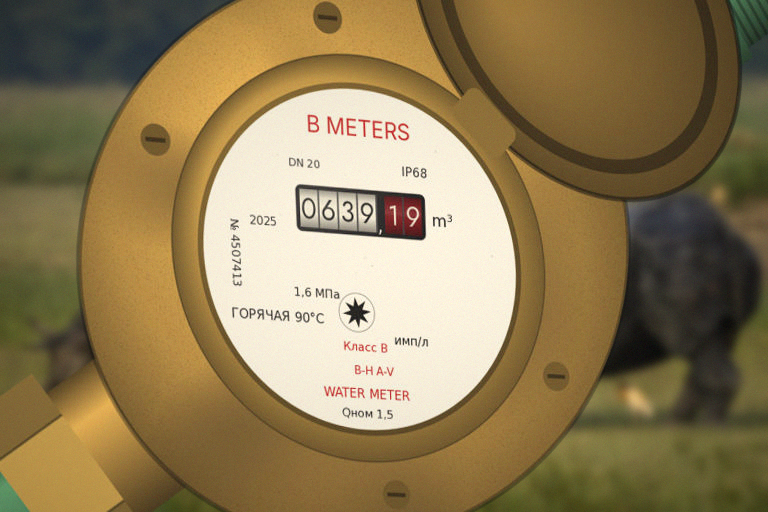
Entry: 639.19m³
